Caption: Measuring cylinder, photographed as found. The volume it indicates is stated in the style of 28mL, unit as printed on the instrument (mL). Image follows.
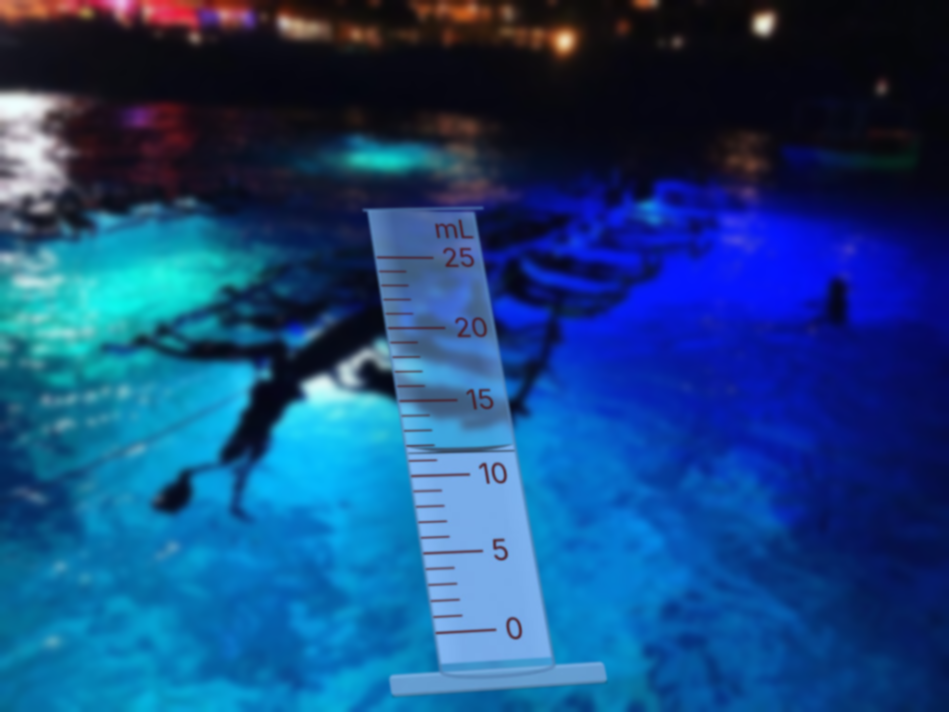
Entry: 11.5mL
